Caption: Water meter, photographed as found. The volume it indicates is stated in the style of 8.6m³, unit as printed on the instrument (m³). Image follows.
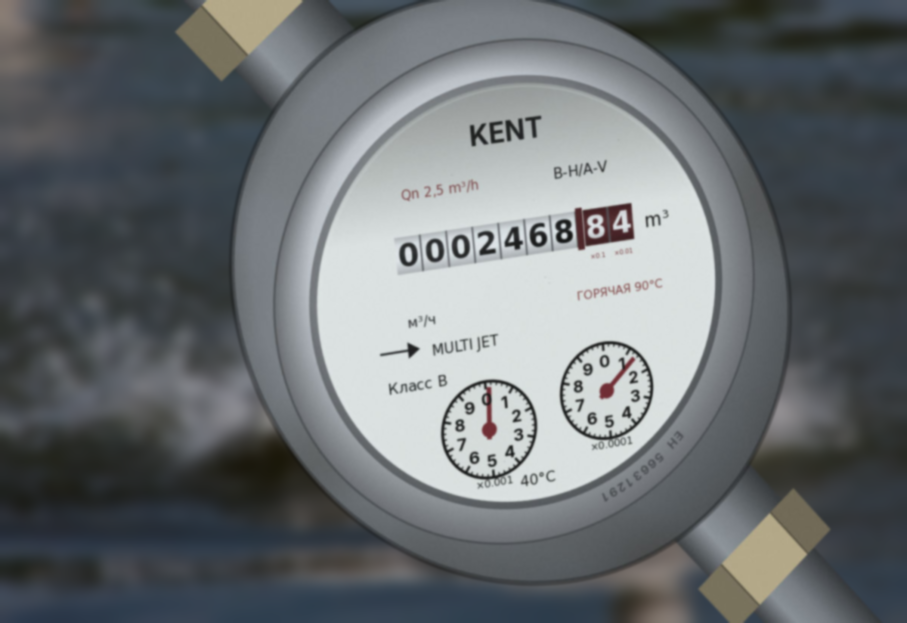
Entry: 2468.8401m³
